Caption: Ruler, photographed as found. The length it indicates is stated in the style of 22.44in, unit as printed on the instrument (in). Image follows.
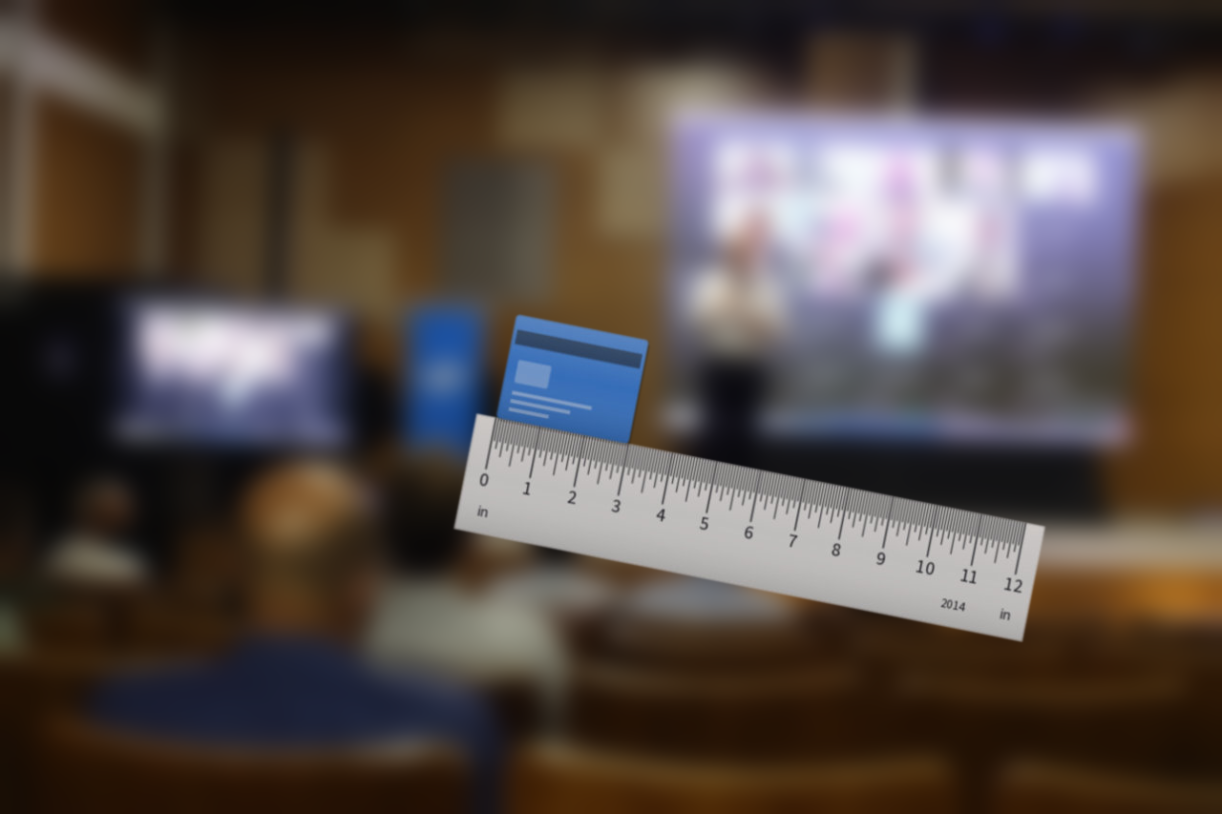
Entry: 3in
